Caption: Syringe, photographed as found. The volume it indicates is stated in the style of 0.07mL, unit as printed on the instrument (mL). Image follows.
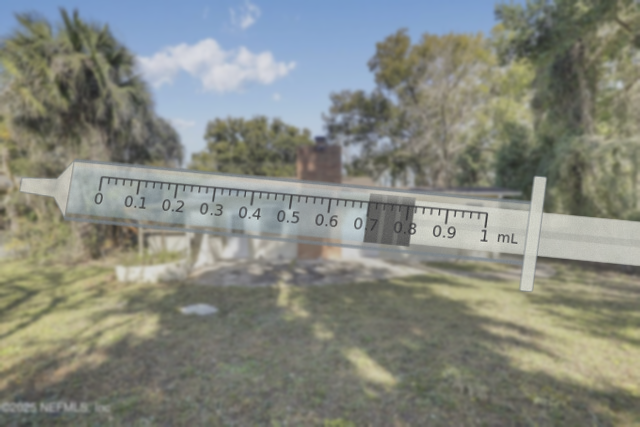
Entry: 0.7mL
